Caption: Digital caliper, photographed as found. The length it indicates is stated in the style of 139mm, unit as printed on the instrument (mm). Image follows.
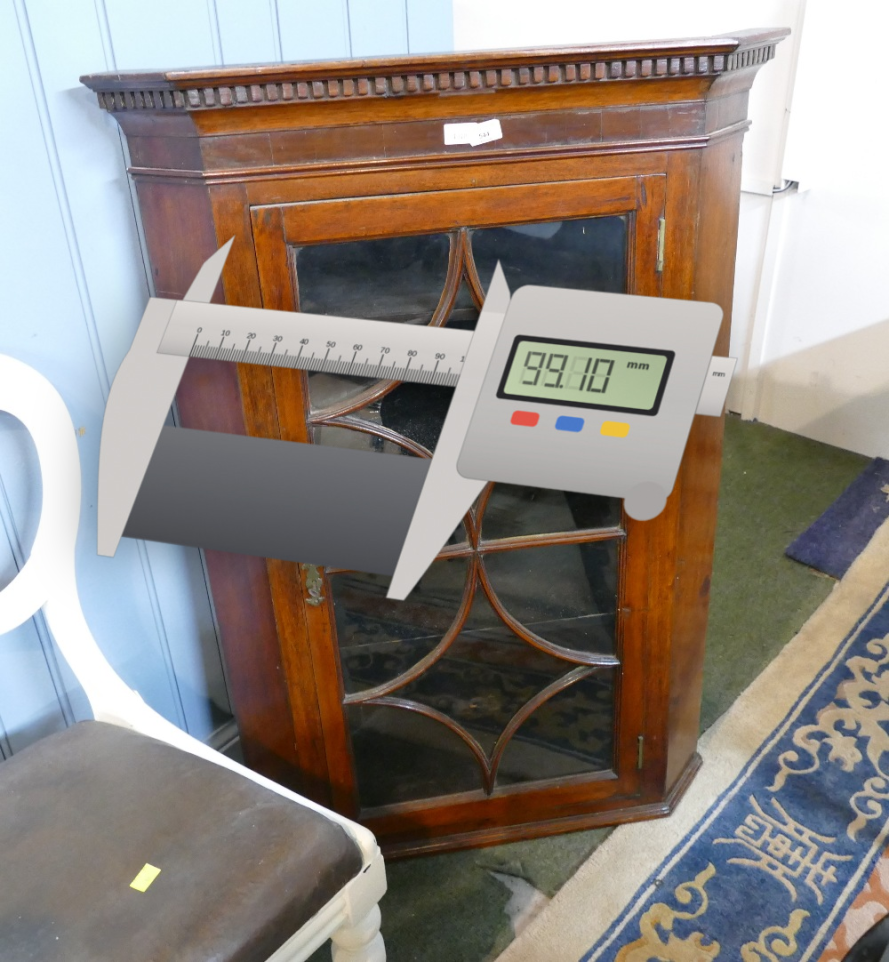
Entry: 99.10mm
